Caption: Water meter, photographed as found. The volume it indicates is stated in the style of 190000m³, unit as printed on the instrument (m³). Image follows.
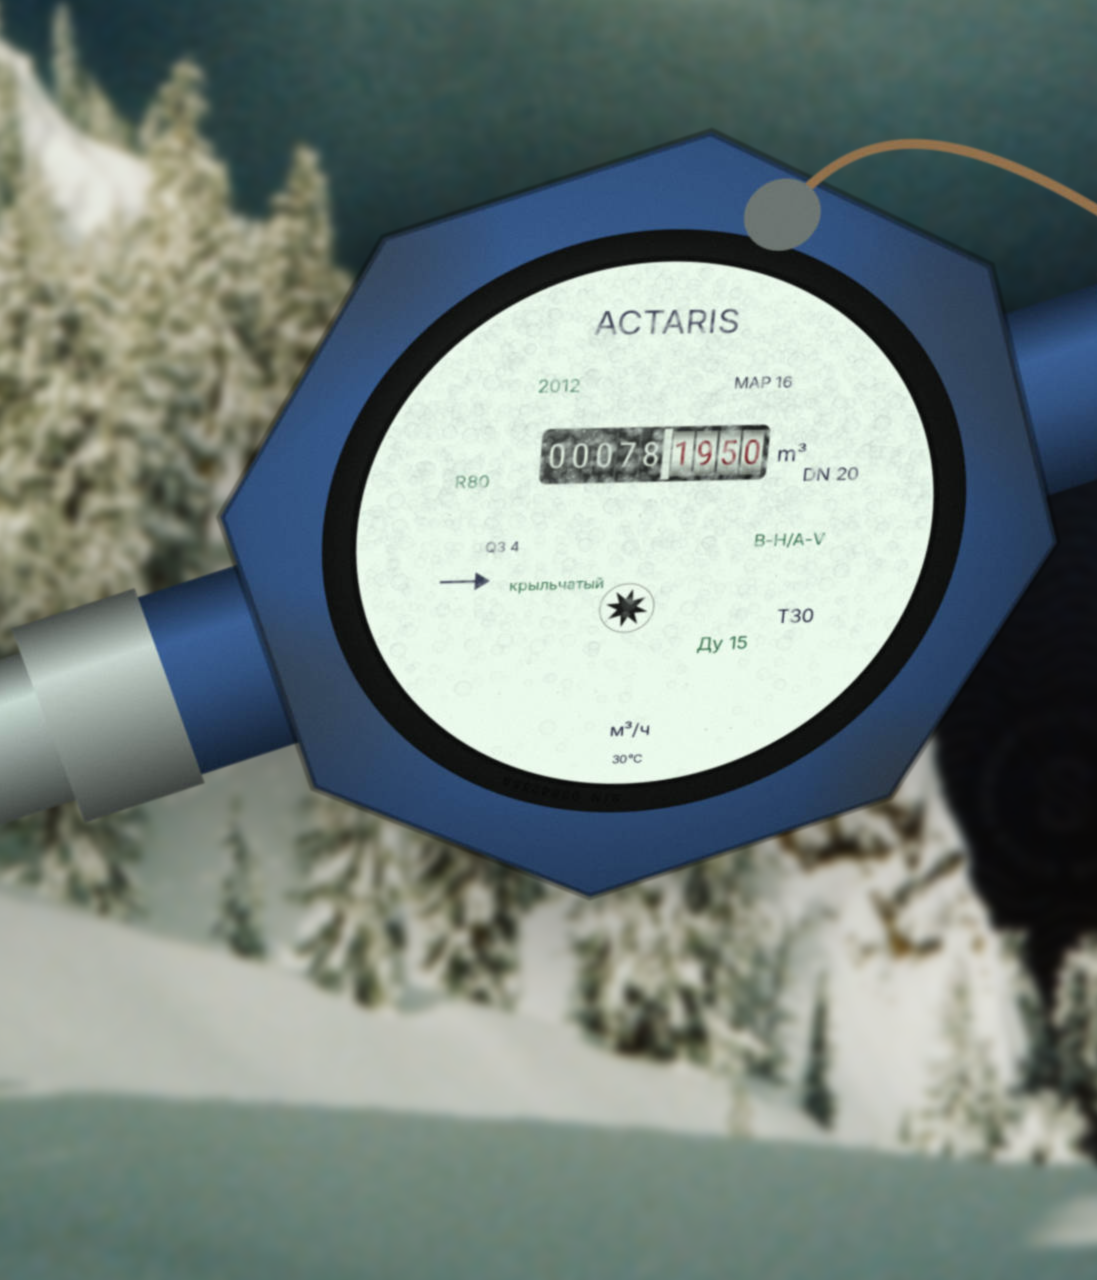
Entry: 78.1950m³
